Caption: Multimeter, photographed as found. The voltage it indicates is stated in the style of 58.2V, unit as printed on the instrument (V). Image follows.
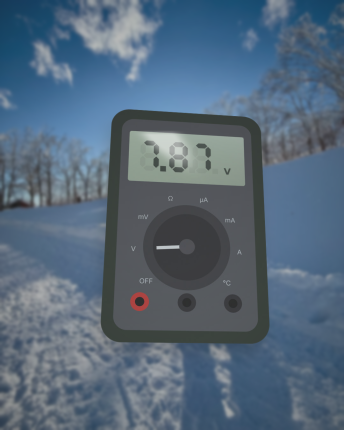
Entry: 7.87V
